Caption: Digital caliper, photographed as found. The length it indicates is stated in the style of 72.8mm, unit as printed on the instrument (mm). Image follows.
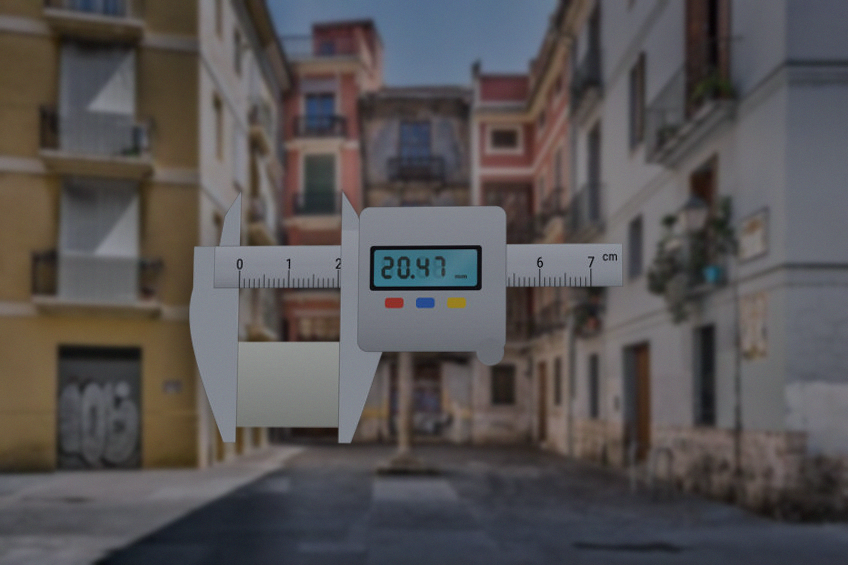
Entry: 20.47mm
